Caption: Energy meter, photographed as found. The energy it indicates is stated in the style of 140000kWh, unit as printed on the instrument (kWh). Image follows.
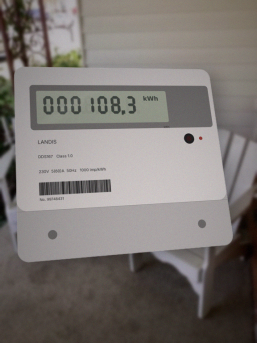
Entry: 108.3kWh
